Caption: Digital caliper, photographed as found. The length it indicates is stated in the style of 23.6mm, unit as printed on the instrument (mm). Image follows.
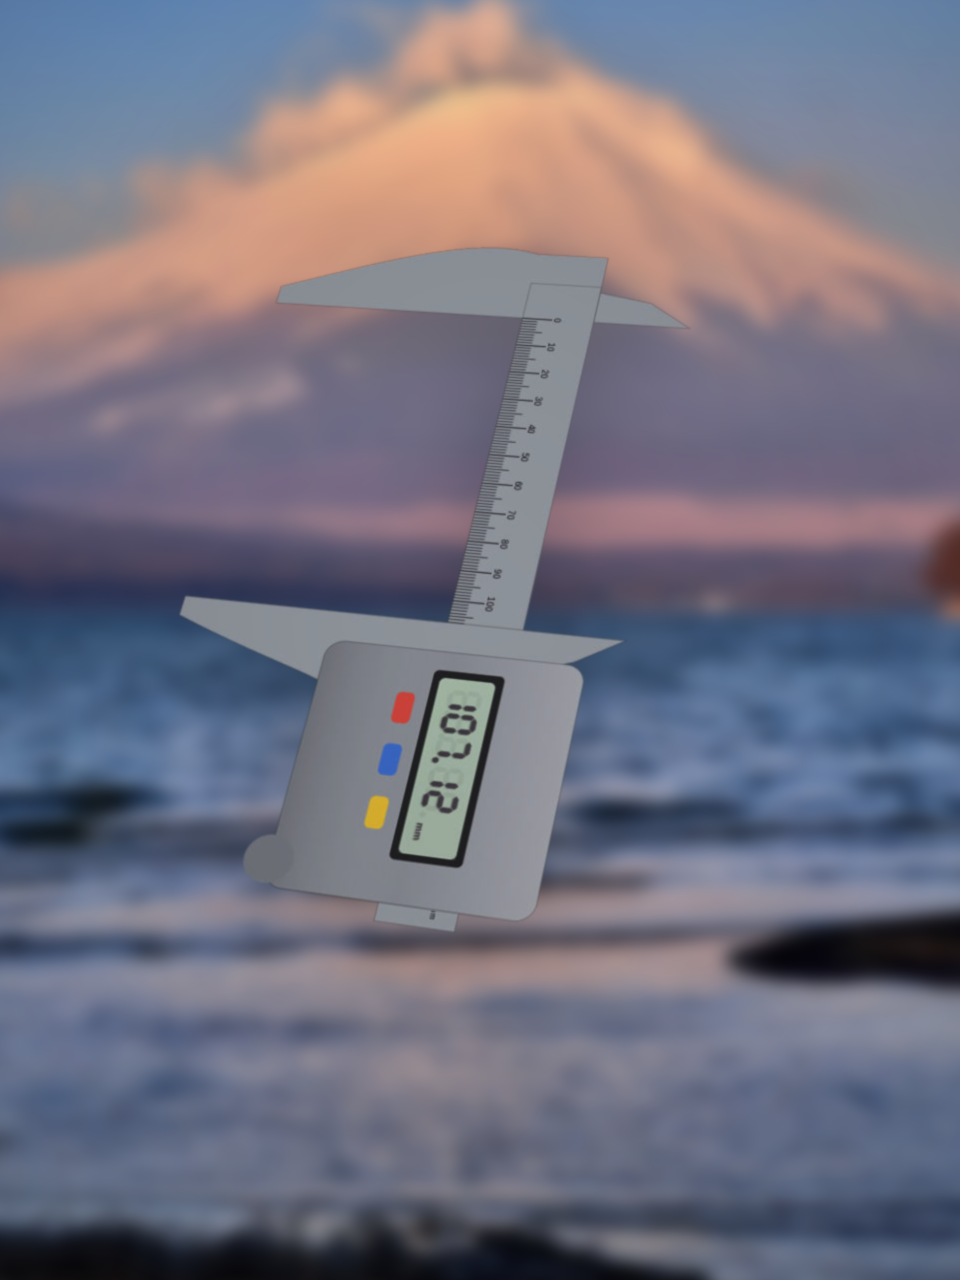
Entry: 107.12mm
